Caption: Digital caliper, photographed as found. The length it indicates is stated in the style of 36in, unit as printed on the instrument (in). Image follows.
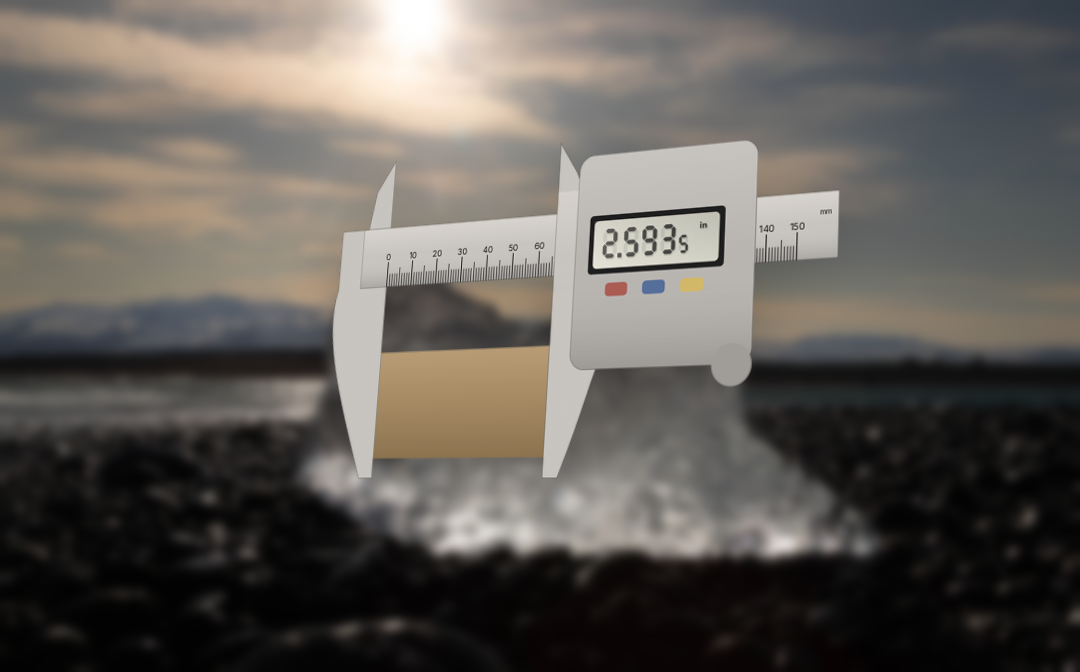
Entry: 2.5935in
